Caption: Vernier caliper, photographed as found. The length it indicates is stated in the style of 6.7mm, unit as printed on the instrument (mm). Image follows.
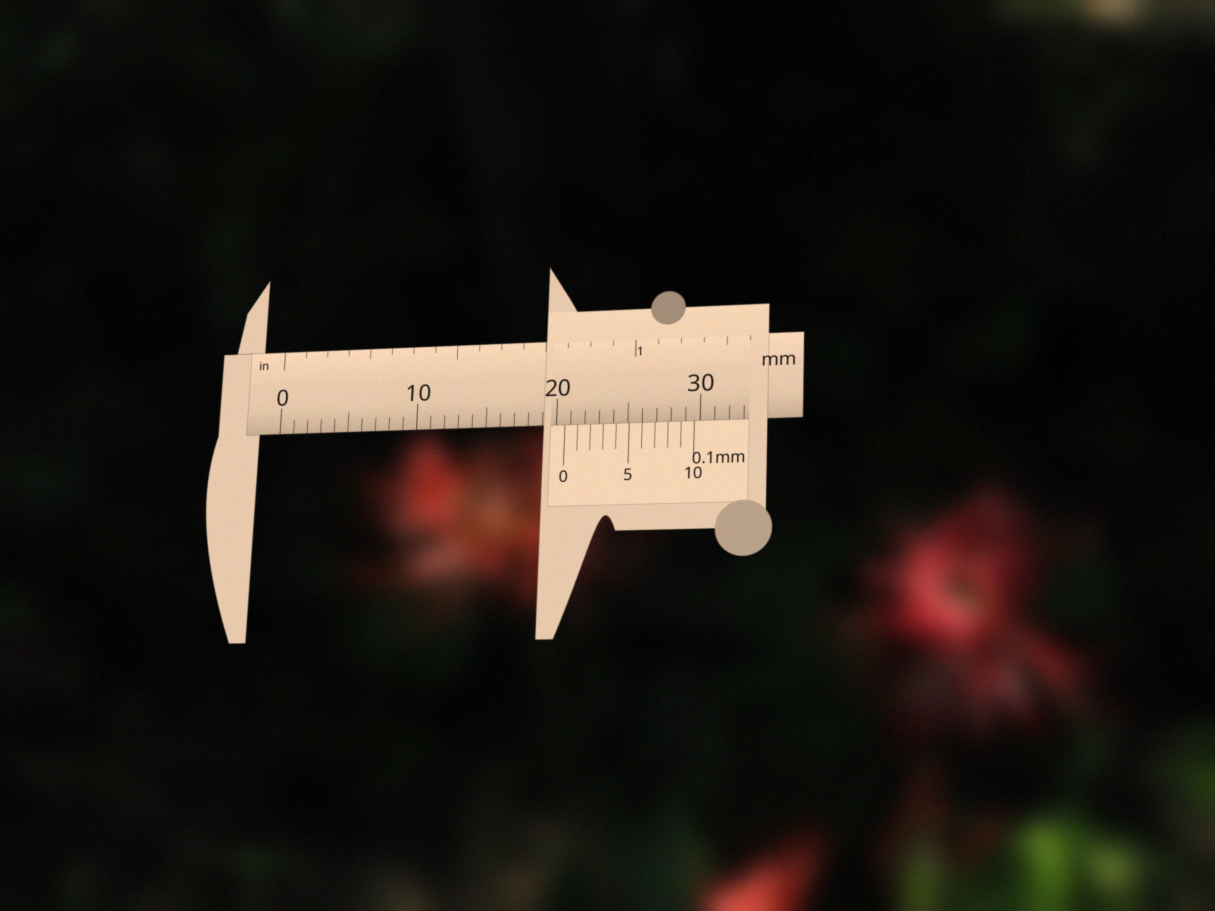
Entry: 20.6mm
